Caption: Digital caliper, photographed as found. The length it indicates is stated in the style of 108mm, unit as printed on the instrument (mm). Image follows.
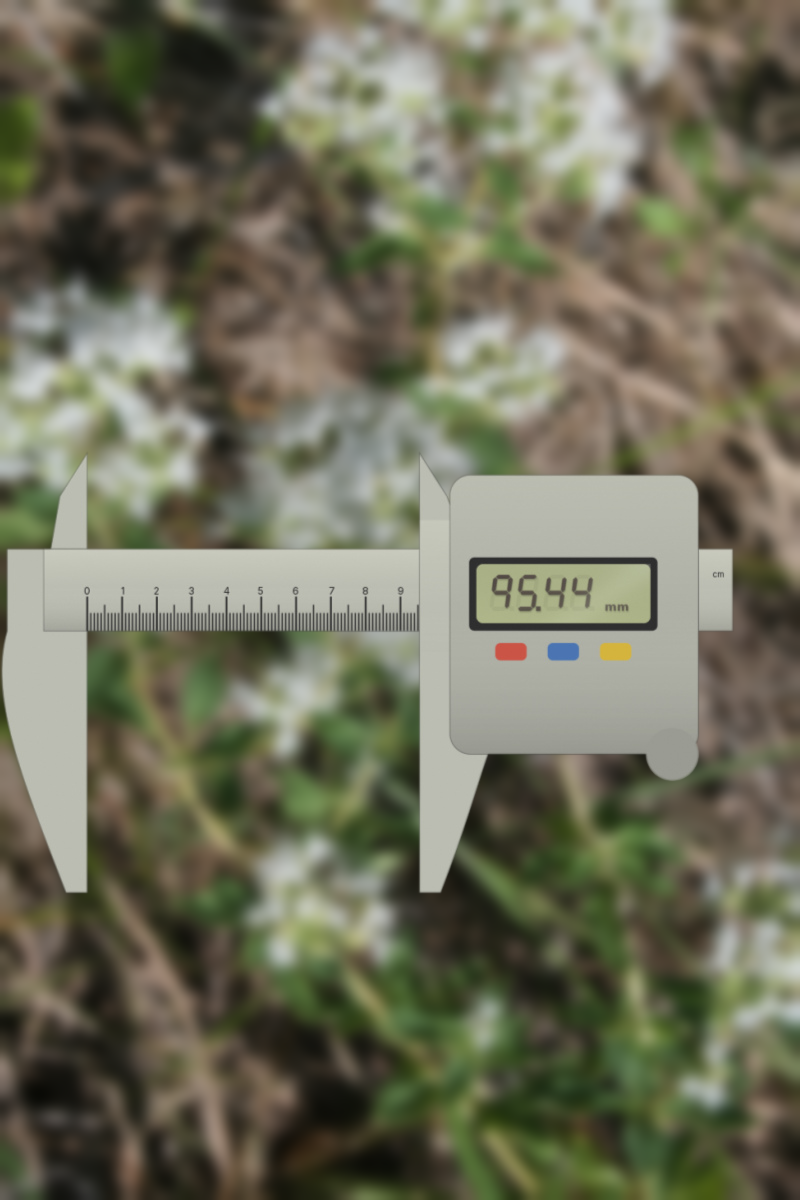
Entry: 95.44mm
